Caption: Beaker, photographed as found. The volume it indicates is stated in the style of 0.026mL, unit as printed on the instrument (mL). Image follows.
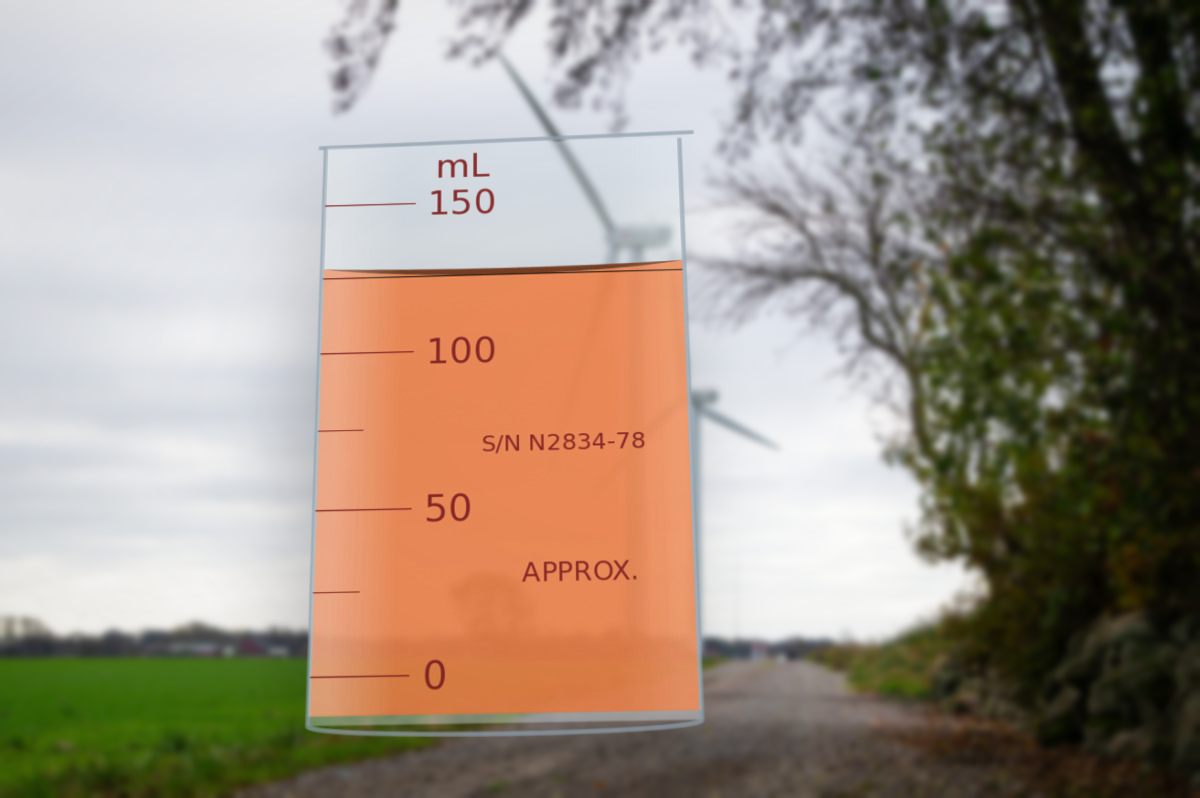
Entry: 125mL
